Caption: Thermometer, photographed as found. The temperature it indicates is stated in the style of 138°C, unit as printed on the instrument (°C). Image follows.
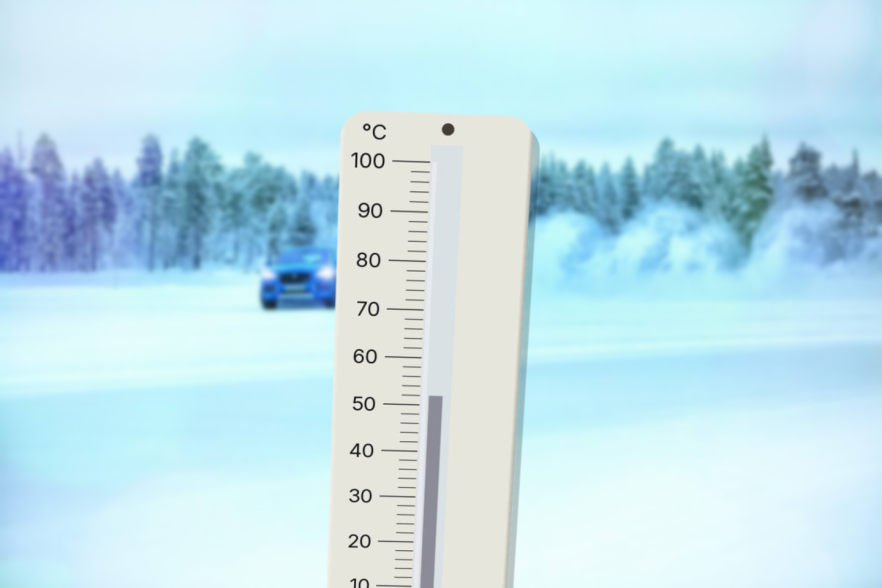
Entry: 52°C
